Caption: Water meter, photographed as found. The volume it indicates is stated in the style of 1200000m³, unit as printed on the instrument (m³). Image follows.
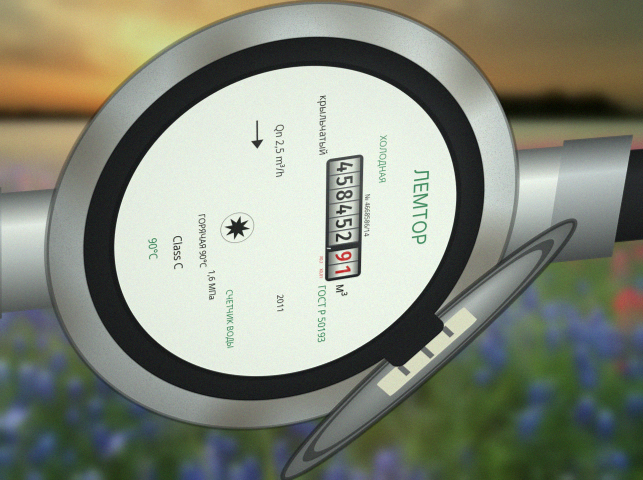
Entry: 458452.91m³
